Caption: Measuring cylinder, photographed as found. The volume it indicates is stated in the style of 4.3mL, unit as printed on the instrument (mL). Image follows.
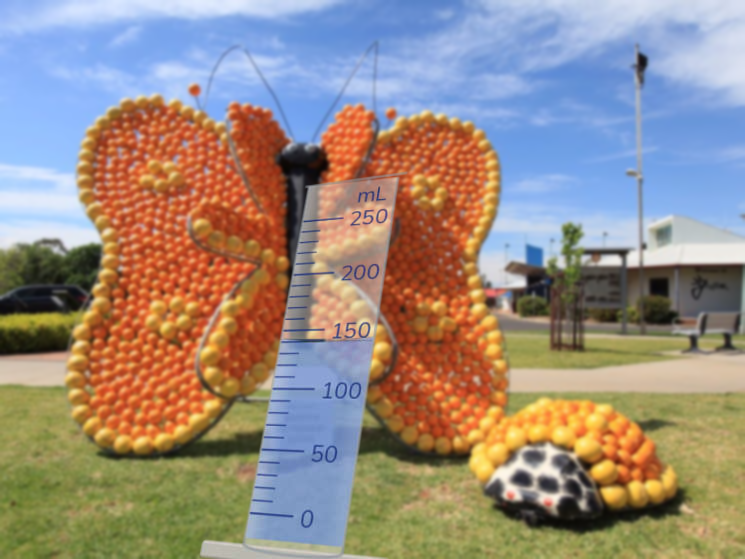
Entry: 140mL
